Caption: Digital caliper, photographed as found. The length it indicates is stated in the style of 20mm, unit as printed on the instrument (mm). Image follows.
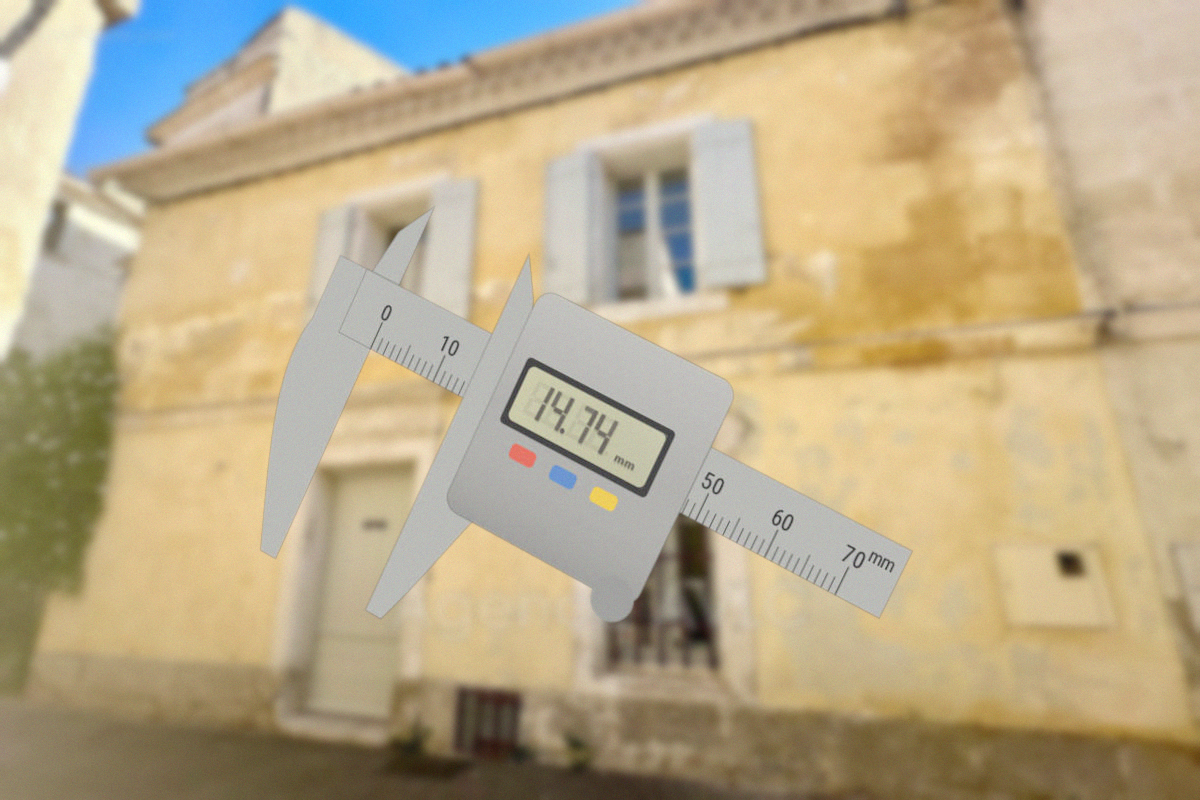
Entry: 14.74mm
